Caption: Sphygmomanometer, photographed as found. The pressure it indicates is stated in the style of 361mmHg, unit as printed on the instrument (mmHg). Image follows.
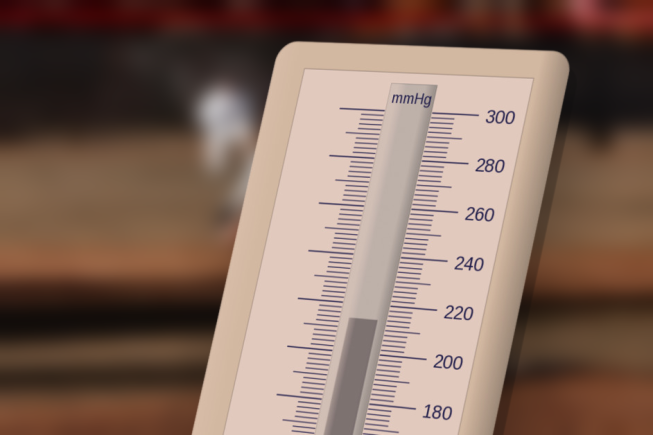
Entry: 214mmHg
